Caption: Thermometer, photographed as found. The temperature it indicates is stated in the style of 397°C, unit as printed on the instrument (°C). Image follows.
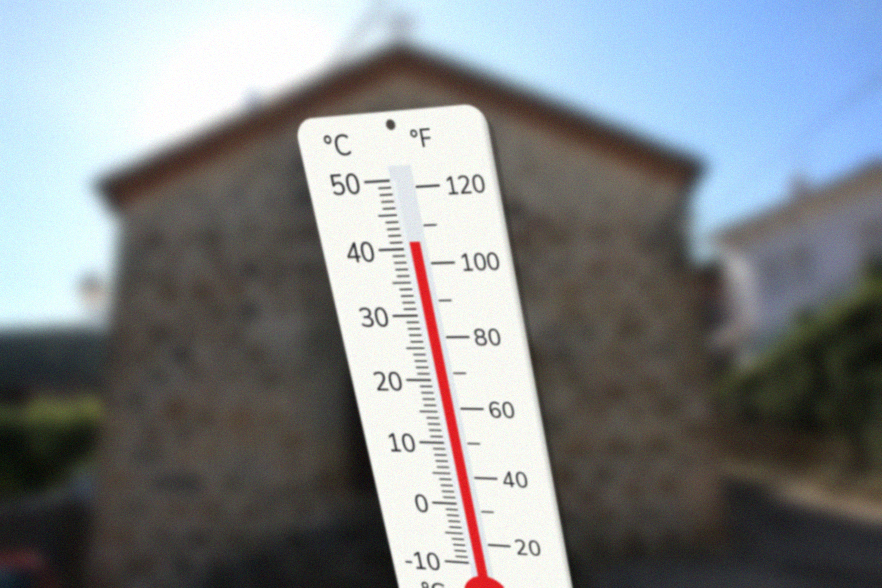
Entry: 41°C
